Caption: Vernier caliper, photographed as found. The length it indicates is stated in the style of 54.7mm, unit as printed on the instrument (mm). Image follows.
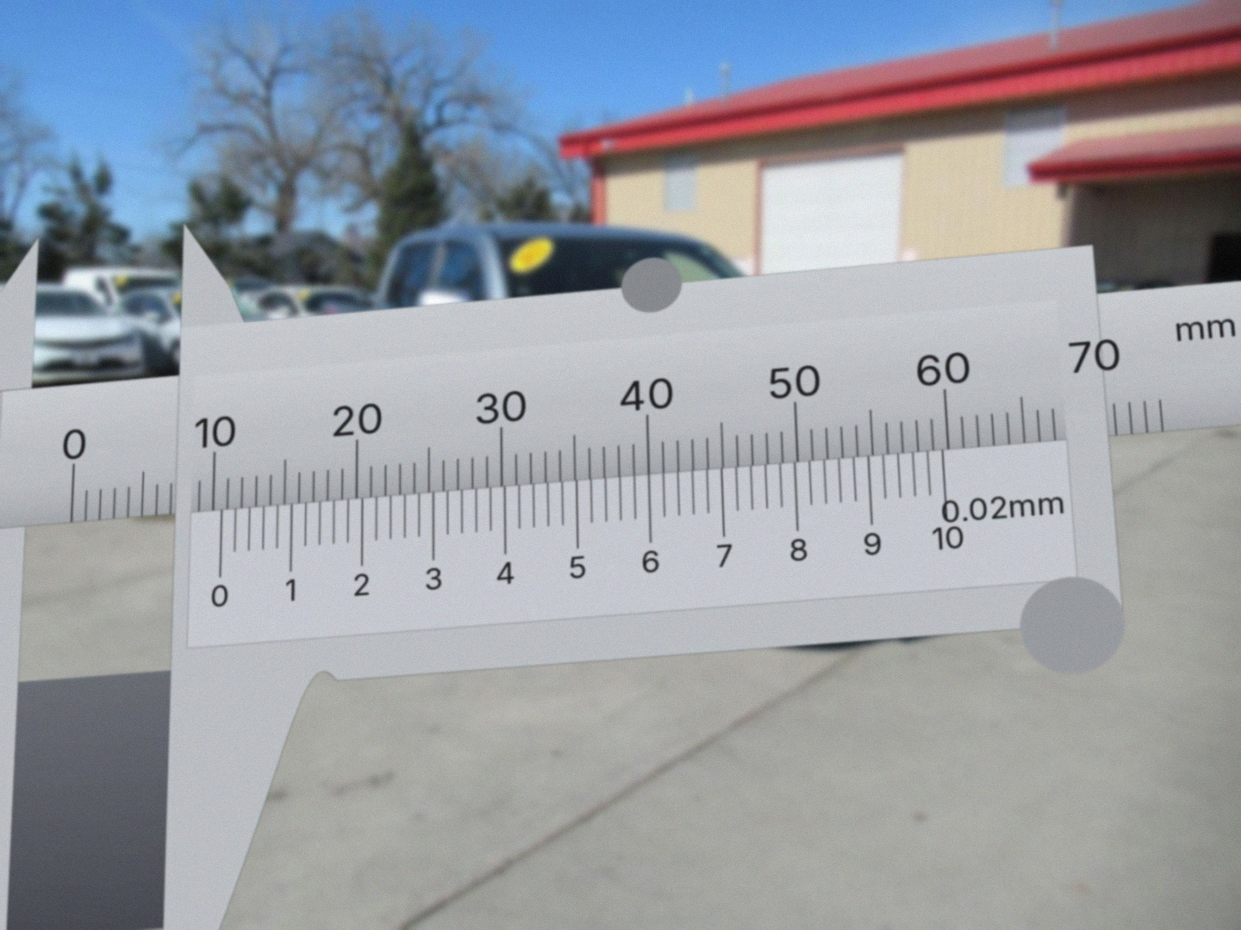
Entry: 10.6mm
